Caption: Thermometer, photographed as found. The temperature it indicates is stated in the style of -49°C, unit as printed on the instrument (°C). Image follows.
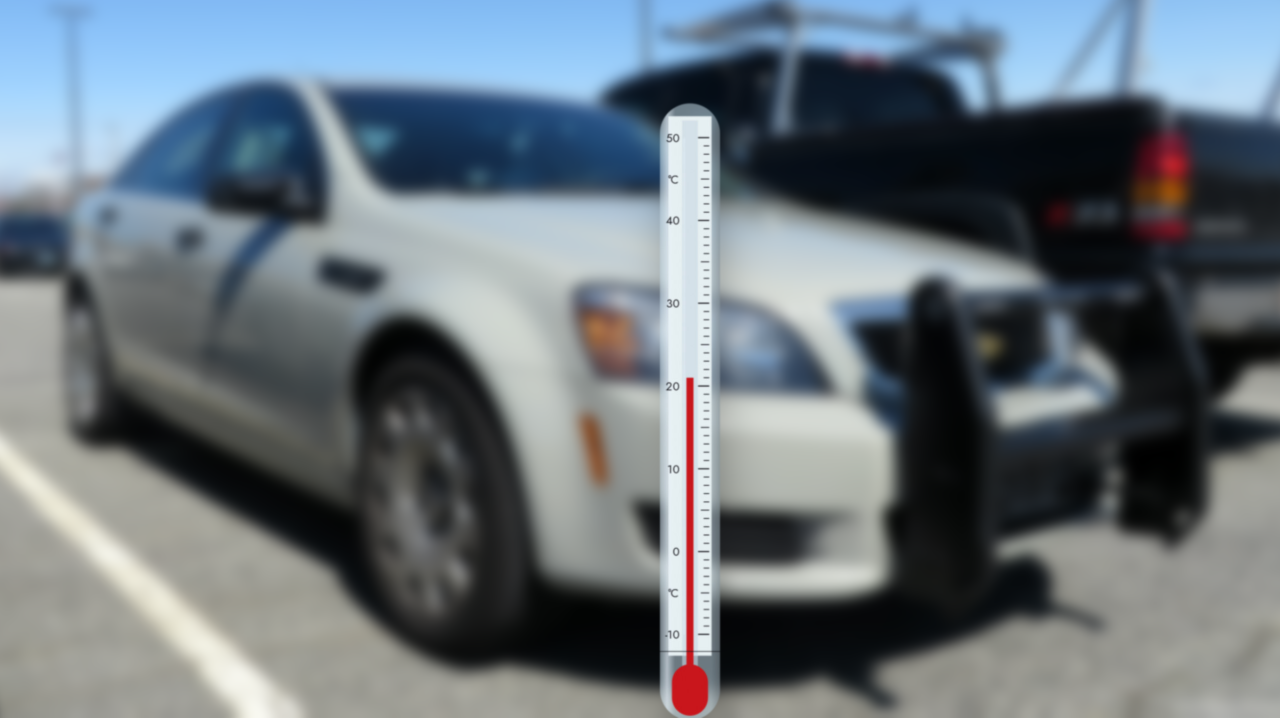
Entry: 21°C
